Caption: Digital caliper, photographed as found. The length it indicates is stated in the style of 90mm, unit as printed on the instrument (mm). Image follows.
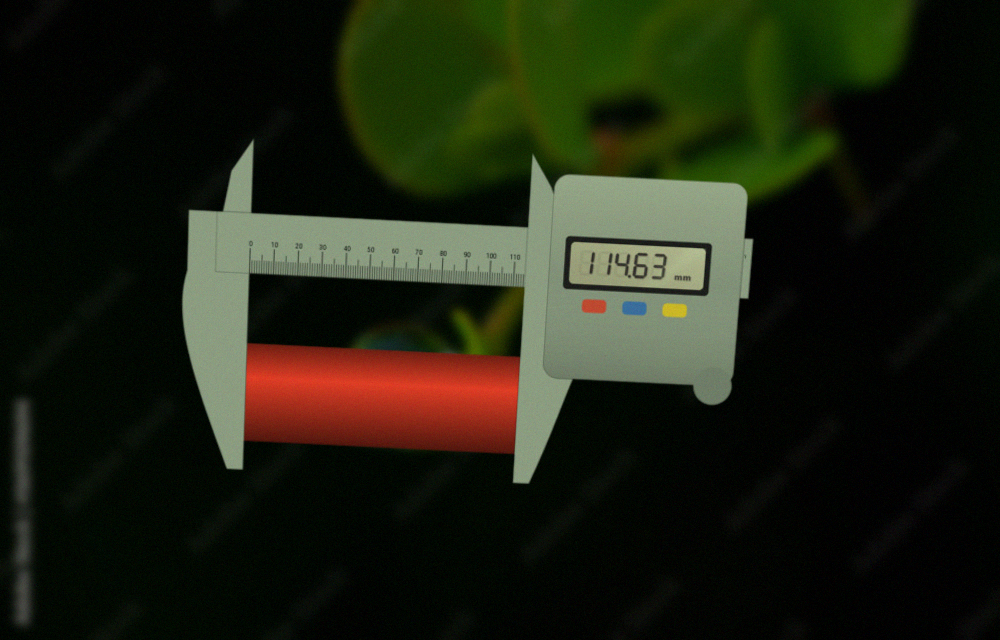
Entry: 114.63mm
